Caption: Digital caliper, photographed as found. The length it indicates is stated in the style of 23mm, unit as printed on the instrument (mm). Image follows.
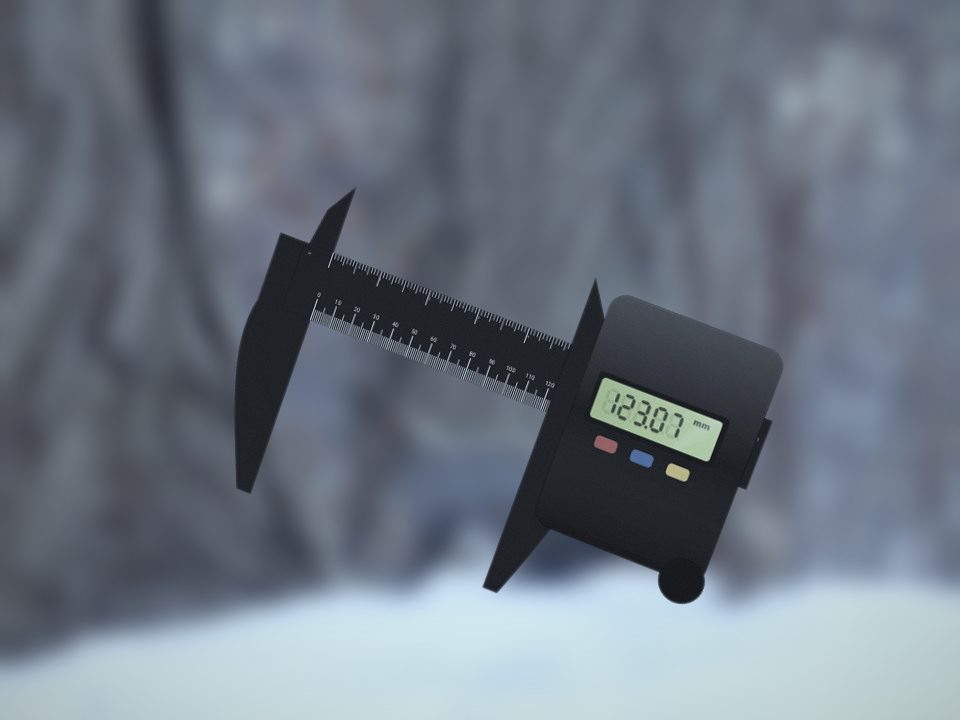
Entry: 123.07mm
